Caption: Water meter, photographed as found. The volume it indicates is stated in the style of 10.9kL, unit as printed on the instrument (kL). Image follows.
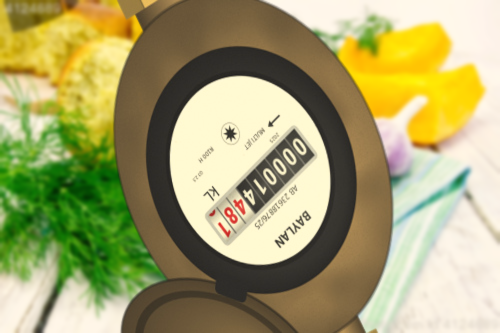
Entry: 14.481kL
